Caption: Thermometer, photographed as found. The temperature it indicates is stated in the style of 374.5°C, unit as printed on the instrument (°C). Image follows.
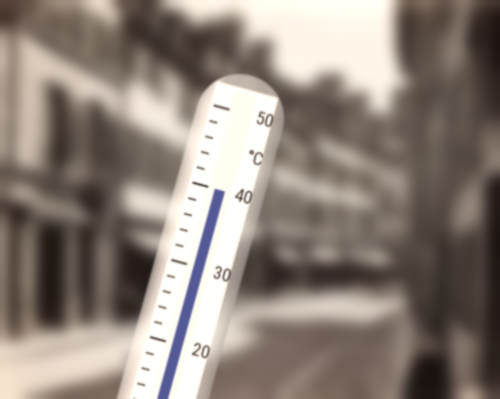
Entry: 40°C
